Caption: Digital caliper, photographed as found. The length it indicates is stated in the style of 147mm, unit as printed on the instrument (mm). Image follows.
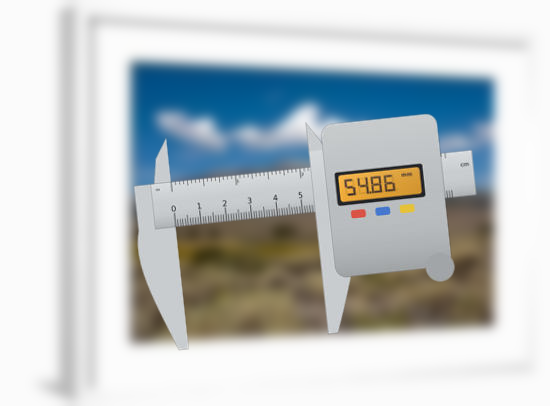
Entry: 54.86mm
